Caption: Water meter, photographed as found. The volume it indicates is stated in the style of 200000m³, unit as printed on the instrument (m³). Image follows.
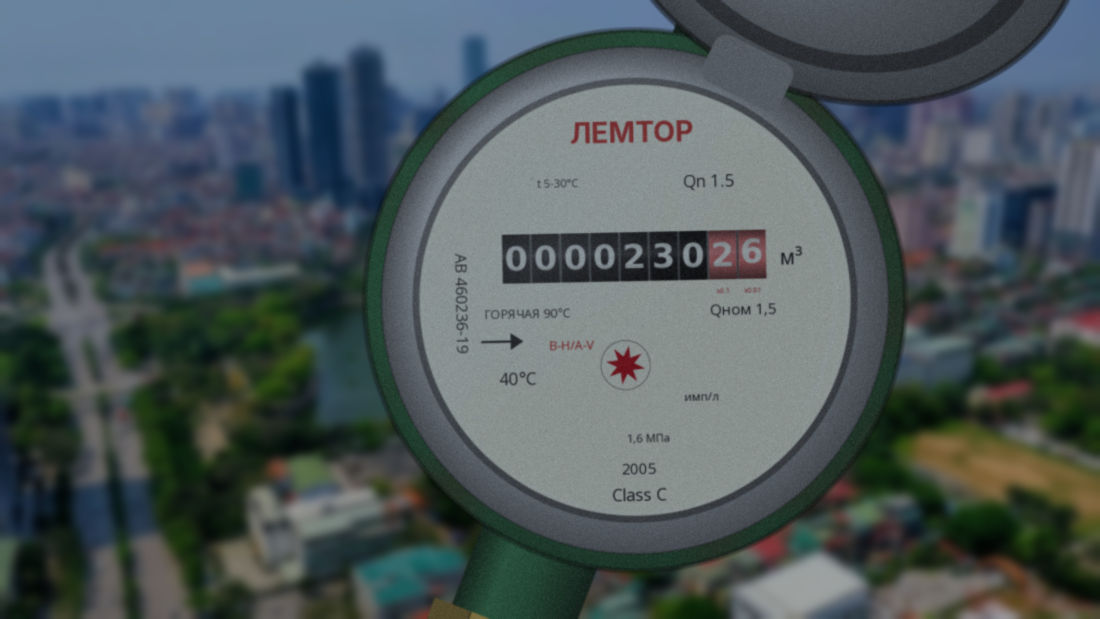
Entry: 230.26m³
